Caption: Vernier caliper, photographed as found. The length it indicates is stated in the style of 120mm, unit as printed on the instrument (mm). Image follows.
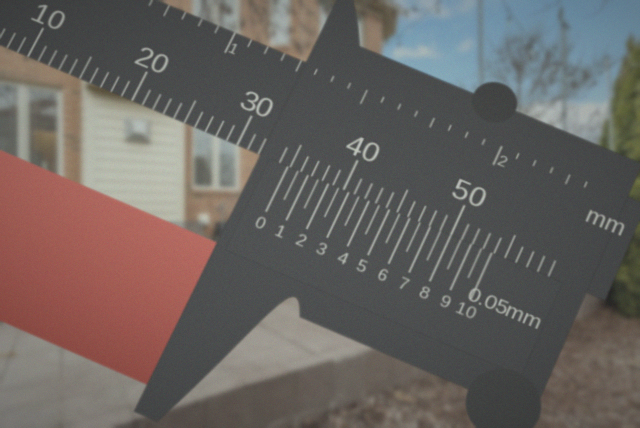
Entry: 34.8mm
